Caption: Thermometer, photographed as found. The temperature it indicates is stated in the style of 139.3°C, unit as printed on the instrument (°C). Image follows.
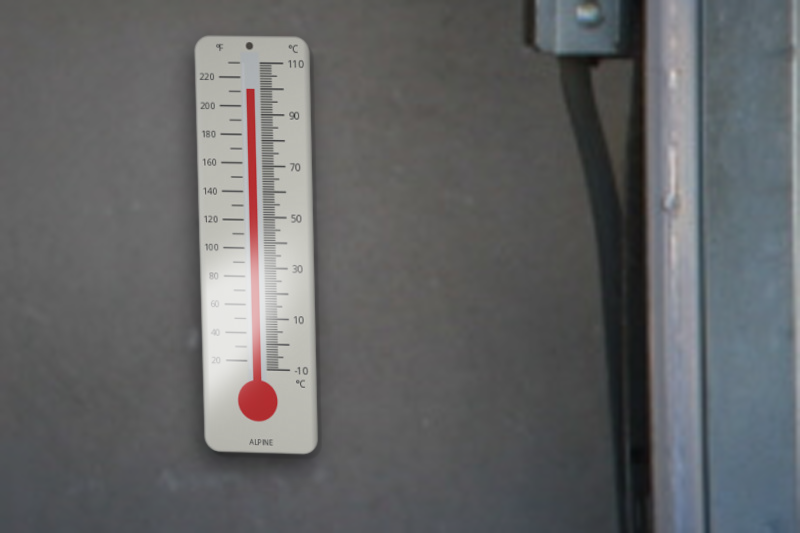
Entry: 100°C
